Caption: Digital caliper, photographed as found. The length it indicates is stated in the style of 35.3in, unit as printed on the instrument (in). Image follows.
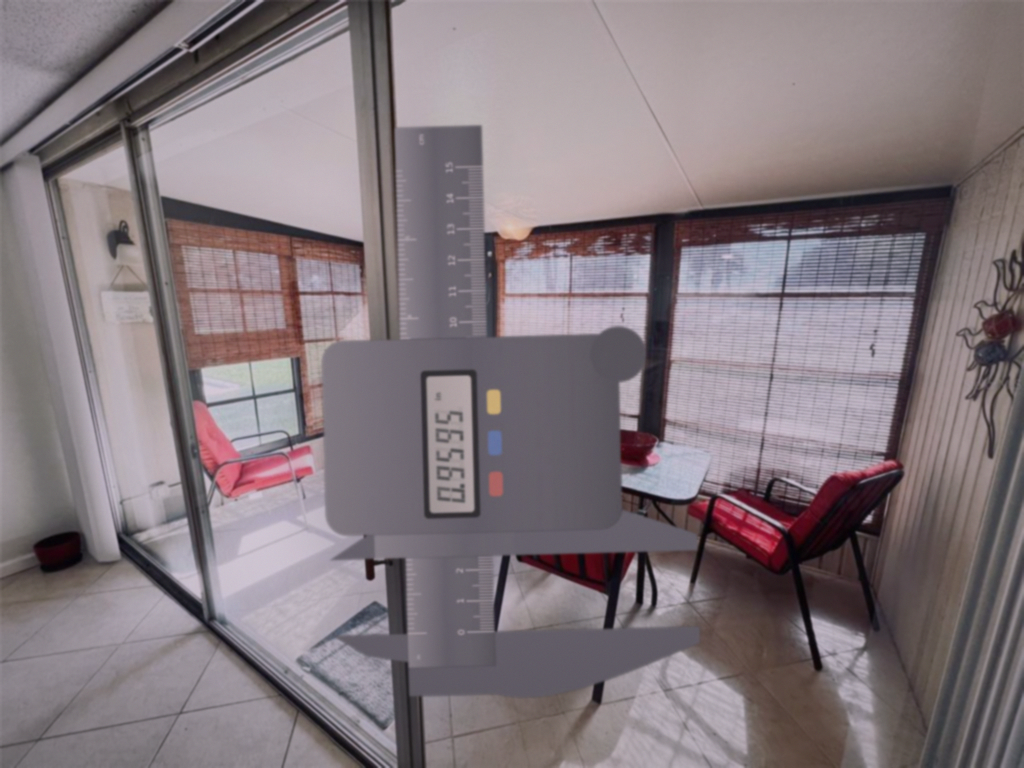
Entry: 0.9595in
